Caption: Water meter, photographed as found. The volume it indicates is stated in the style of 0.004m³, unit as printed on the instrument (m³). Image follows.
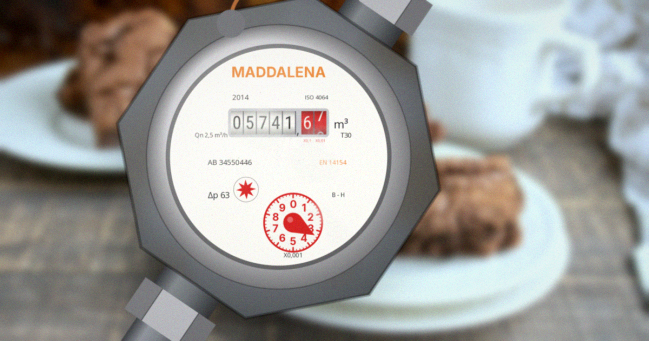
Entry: 5741.673m³
